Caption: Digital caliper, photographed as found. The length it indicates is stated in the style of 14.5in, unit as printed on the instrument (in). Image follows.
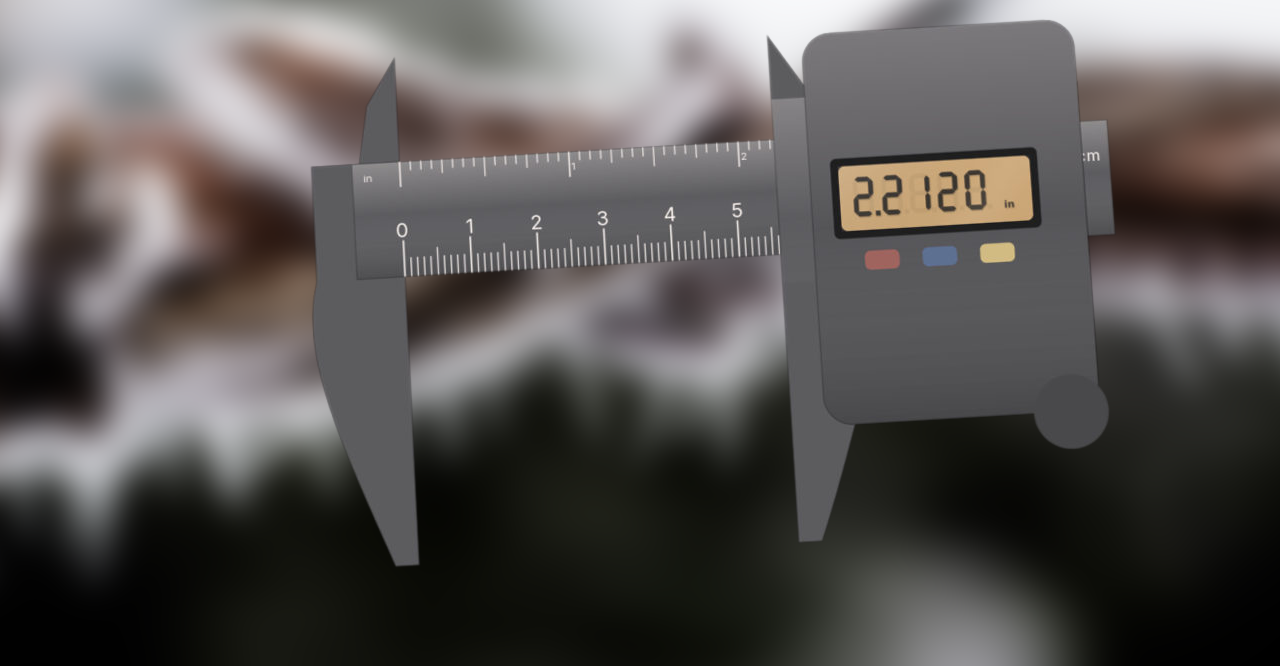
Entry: 2.2120in
